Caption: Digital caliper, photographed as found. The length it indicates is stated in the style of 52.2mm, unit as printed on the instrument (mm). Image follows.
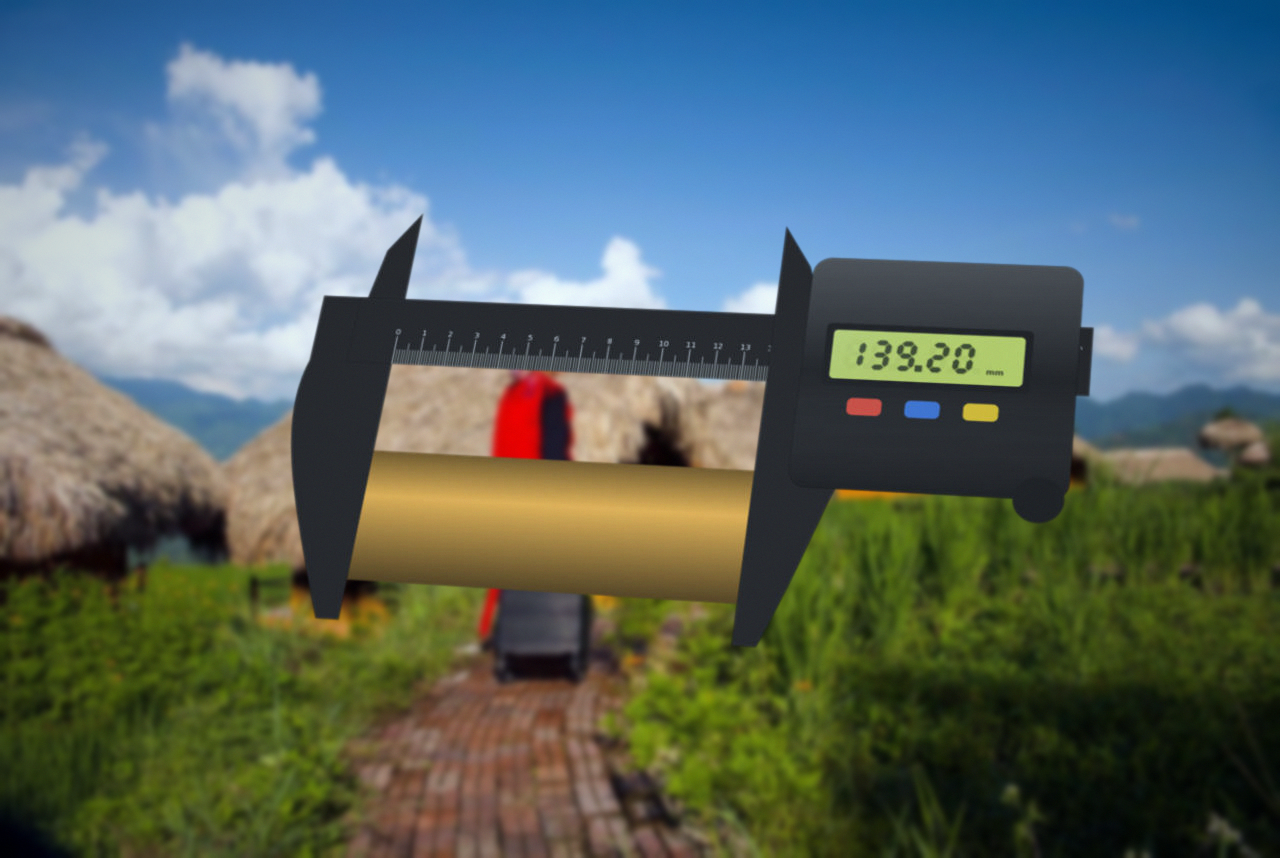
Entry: 139.20mm
